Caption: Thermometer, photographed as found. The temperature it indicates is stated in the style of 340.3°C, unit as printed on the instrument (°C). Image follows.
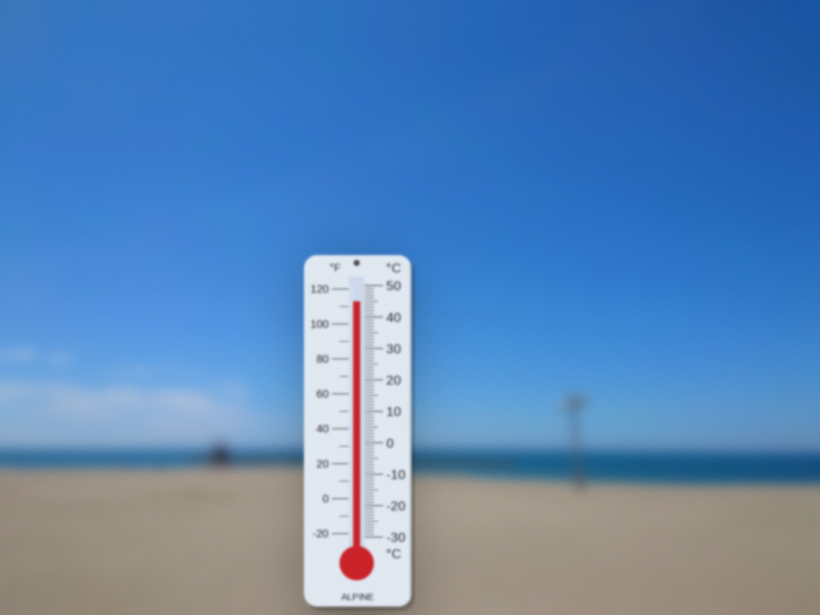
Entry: 45°C
